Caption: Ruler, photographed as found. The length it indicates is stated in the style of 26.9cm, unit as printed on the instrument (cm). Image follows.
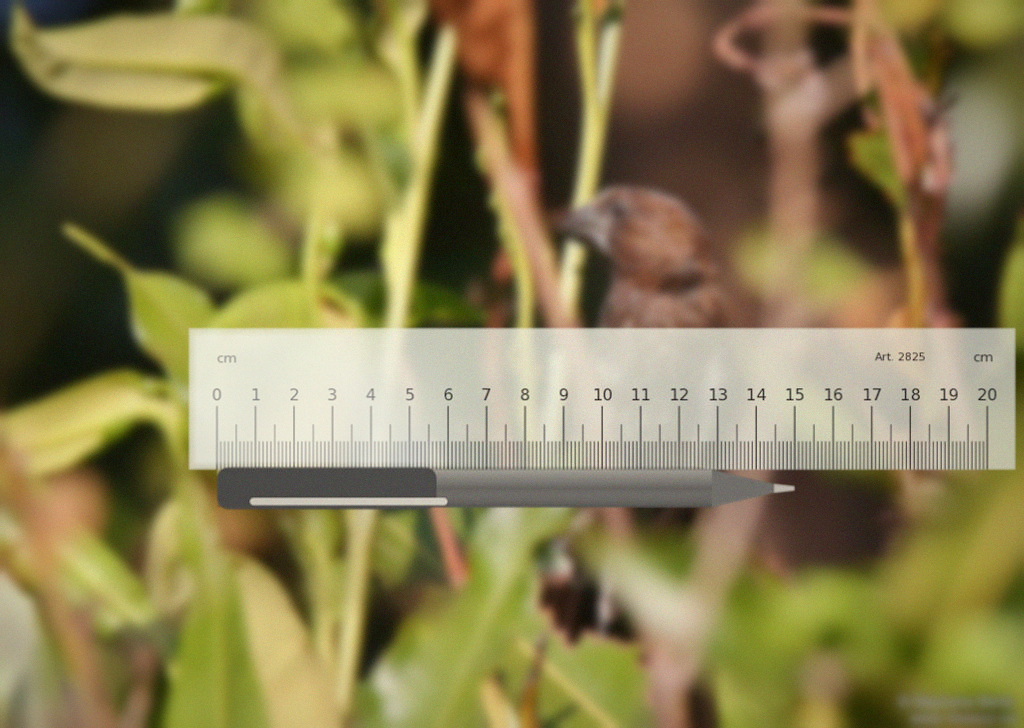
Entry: 15cm
